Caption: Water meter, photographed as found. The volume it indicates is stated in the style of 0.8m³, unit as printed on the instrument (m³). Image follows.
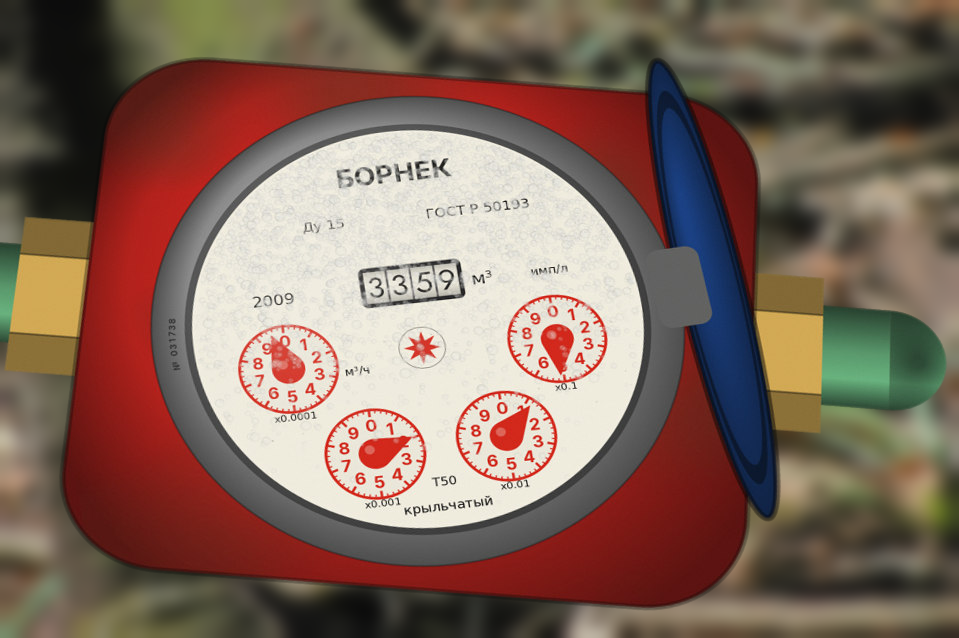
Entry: 3359.5119m³
